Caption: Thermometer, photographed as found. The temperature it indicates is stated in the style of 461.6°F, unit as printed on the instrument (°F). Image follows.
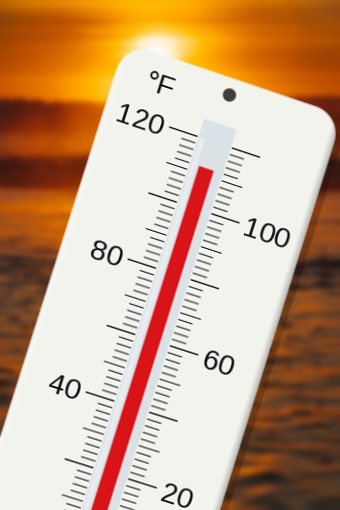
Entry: 112°F
